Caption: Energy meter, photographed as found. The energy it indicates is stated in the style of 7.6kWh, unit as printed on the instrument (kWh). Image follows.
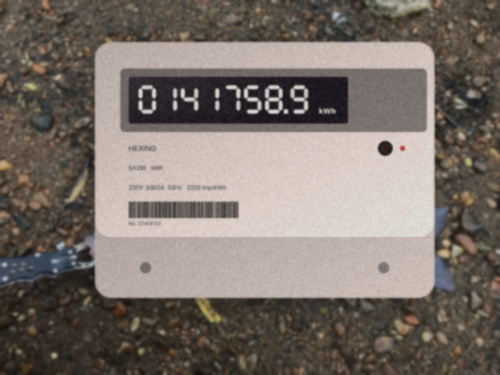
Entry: 141758.9kWh
